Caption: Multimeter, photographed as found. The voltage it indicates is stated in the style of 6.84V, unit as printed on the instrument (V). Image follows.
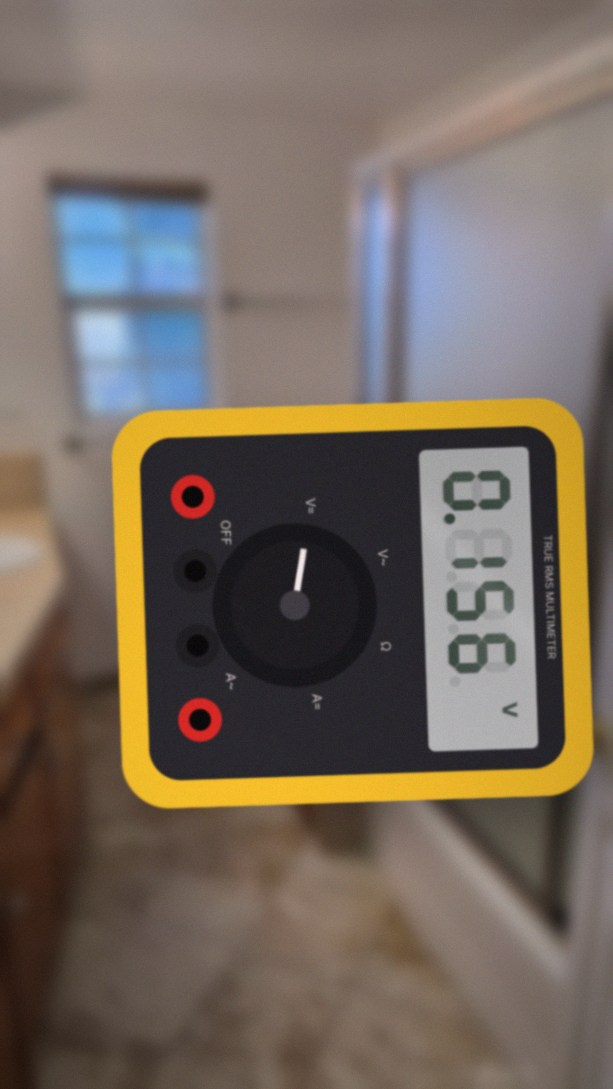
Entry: 0.156V
